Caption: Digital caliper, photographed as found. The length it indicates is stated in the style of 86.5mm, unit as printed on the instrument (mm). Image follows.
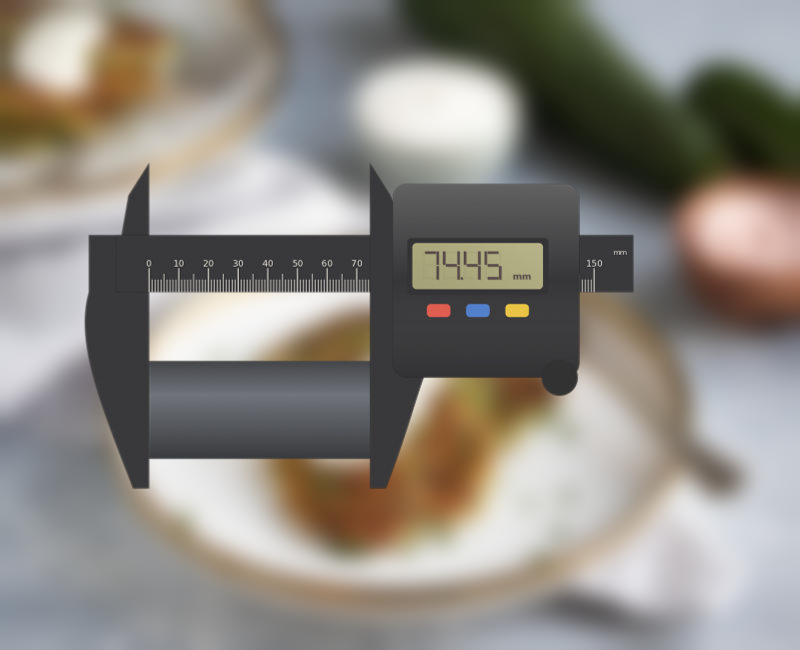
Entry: 74.45mm
